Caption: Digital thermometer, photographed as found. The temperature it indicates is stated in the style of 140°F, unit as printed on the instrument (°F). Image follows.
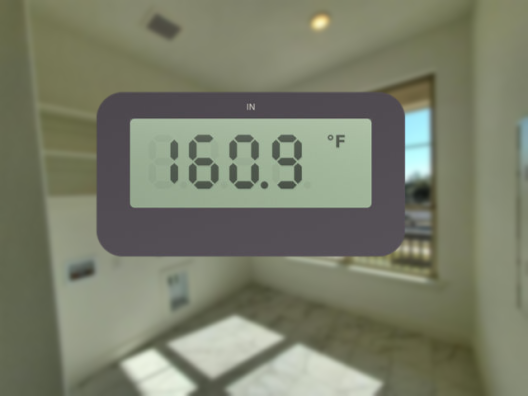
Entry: 160.9°F
